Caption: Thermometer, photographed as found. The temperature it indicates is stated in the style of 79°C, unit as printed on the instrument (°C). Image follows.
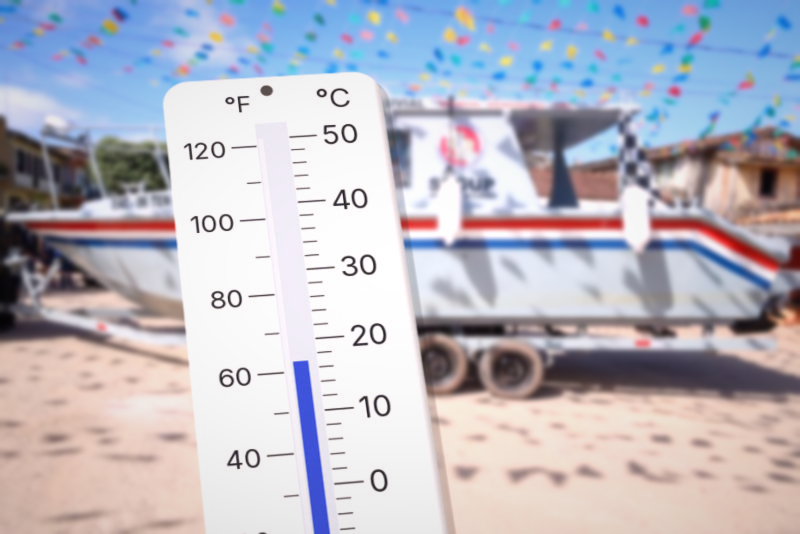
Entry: 17°C
